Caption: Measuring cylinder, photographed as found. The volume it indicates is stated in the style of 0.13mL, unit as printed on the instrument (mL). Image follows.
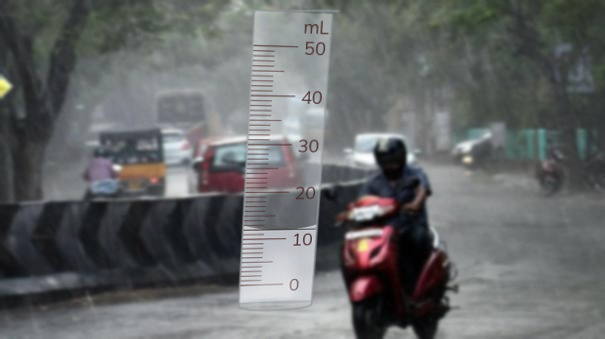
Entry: 12mL
